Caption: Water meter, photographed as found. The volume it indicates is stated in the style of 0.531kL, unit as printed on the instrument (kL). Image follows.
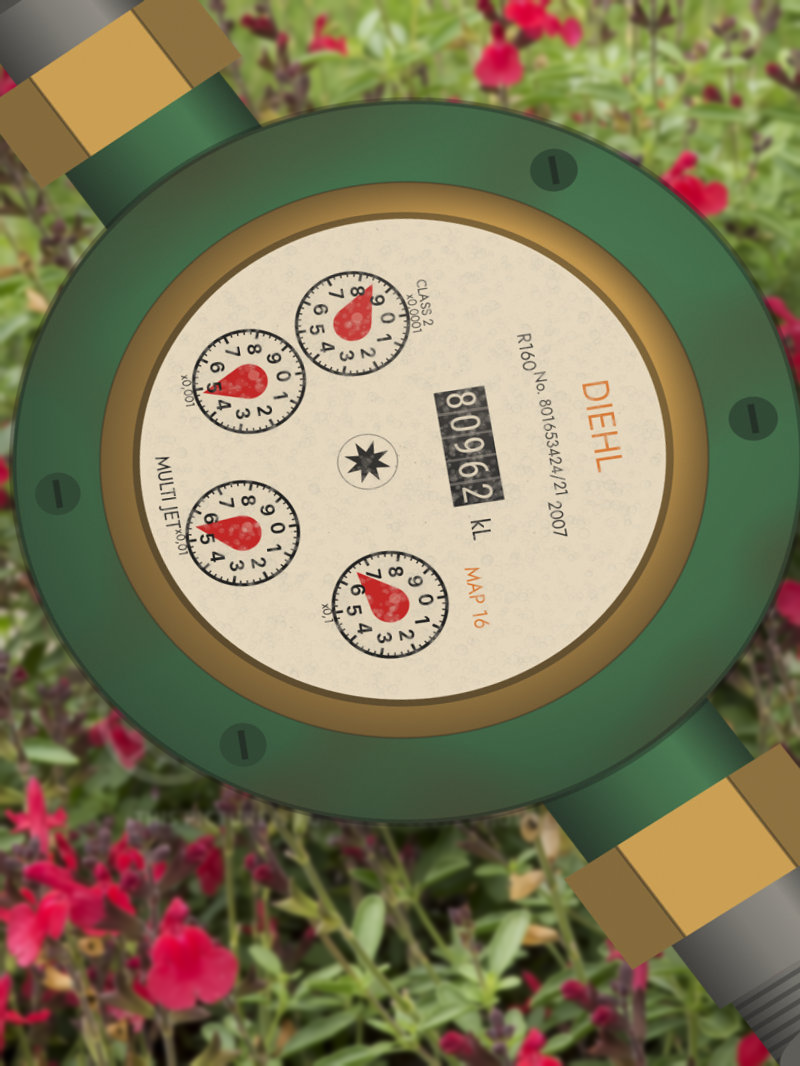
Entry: 80962.6548kL
